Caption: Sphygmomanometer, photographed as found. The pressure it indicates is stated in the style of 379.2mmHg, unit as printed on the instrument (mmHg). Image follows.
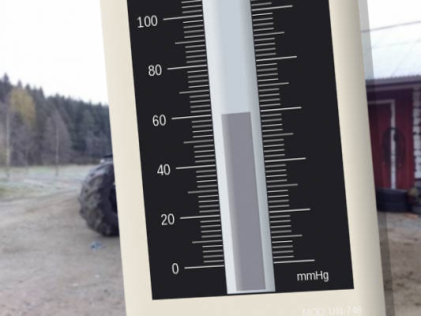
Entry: 60mmHg
